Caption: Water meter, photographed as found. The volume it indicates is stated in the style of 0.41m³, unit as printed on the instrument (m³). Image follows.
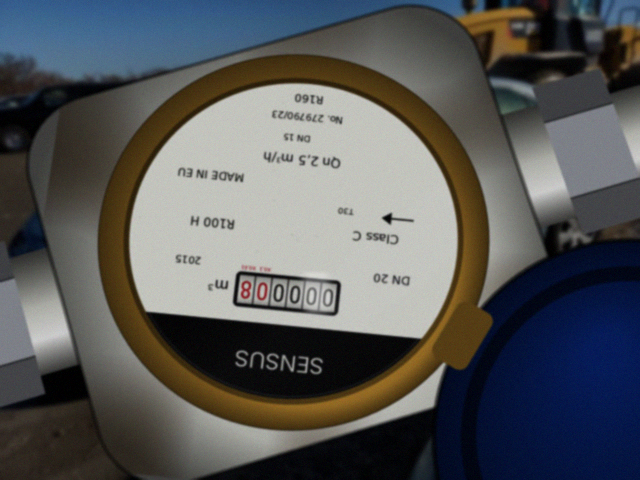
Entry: 0.08m³
